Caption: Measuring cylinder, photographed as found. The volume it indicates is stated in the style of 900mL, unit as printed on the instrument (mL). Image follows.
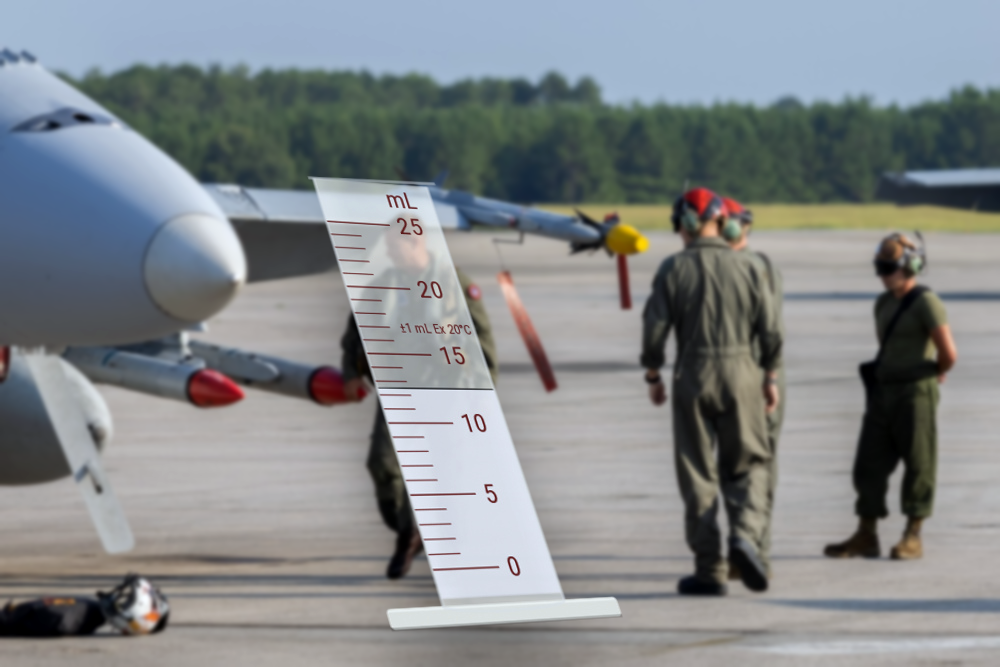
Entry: 12.5mL
